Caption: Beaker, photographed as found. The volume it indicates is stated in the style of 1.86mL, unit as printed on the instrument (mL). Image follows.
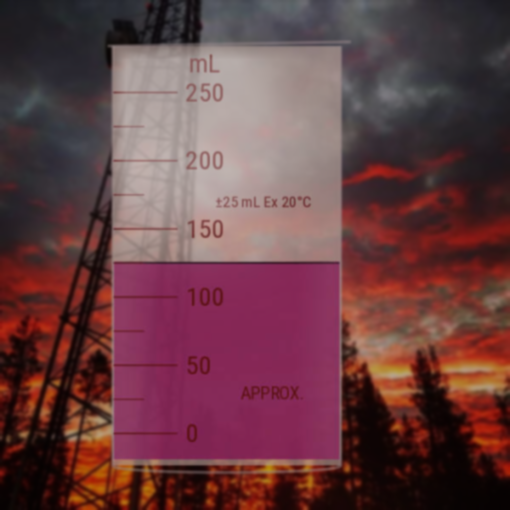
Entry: 125mL
